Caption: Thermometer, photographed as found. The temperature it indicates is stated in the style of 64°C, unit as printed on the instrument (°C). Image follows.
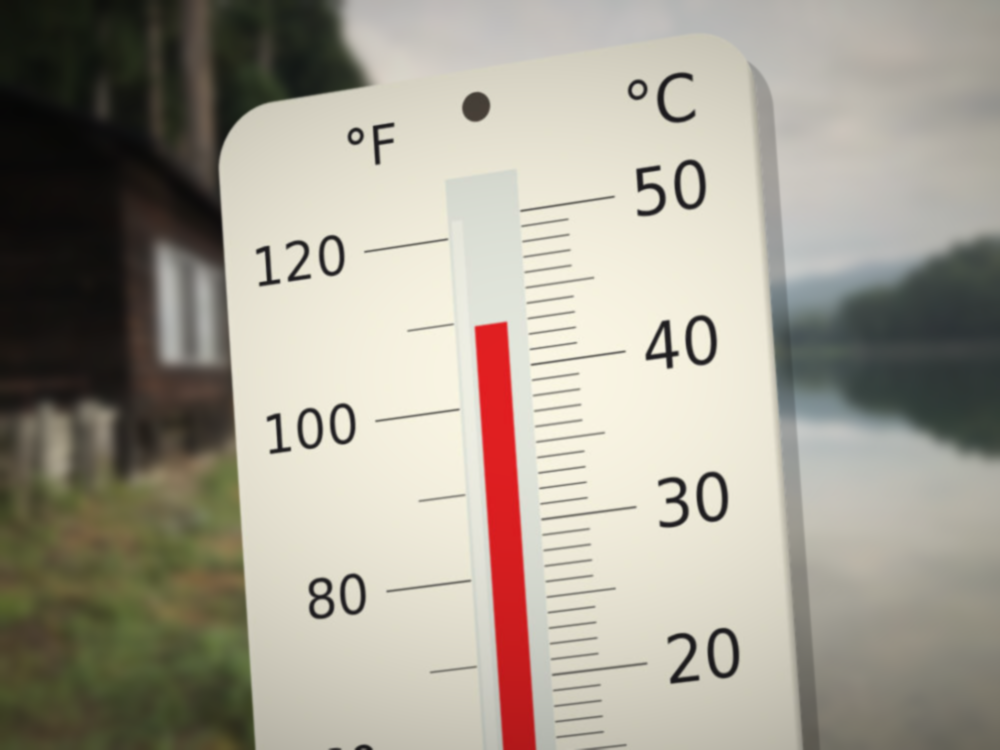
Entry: 43°C
